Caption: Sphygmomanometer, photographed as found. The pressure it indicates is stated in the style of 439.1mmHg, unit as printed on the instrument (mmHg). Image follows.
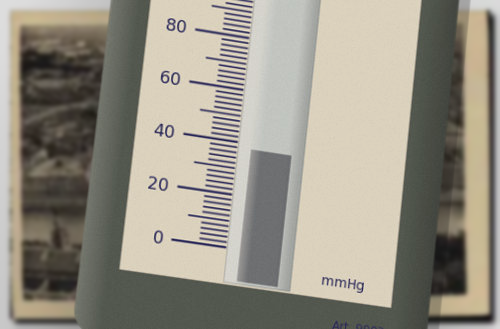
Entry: 38mmHg
